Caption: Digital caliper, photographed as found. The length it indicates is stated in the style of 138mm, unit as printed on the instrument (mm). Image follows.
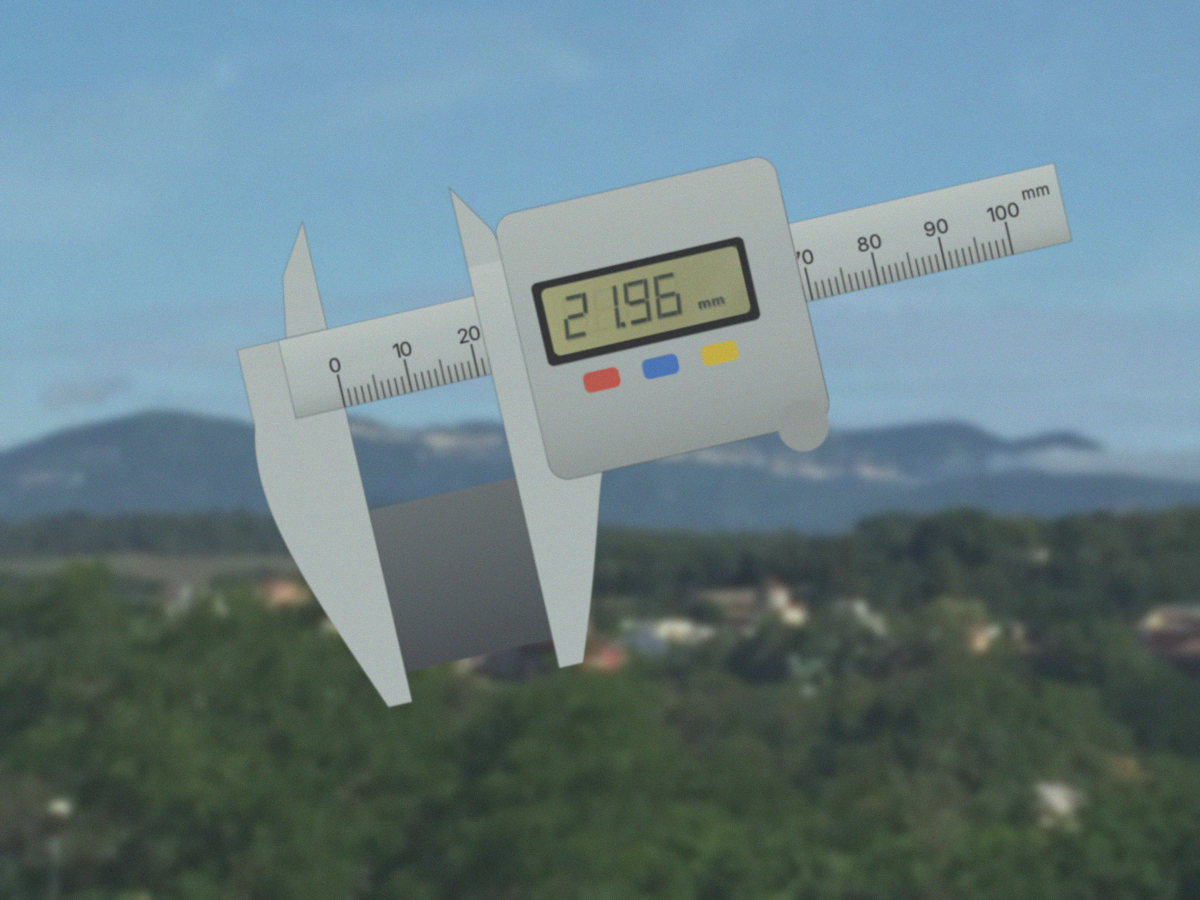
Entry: 21.96mm
